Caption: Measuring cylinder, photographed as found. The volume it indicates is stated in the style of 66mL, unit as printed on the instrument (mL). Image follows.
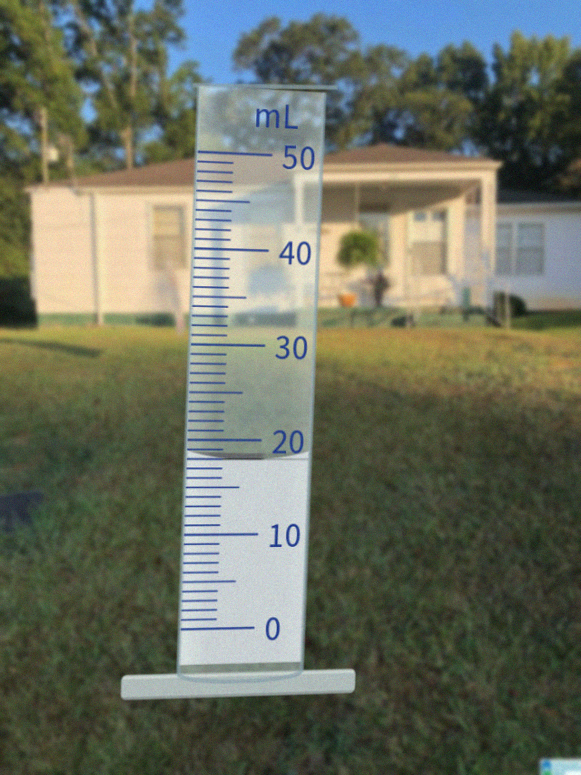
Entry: 18mL
